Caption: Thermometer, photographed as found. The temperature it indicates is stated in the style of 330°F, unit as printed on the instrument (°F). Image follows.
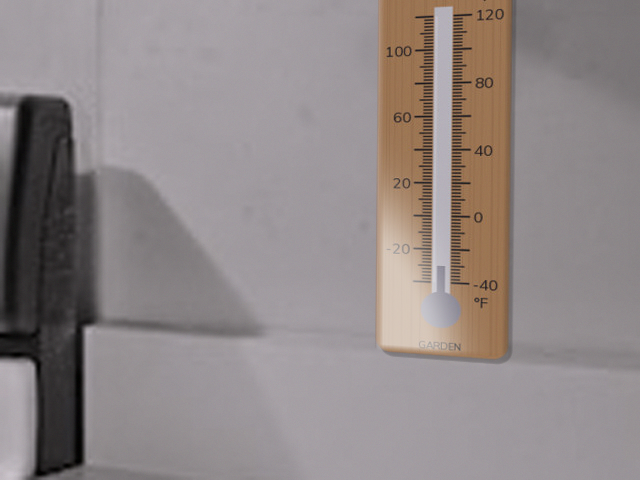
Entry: -30°F
